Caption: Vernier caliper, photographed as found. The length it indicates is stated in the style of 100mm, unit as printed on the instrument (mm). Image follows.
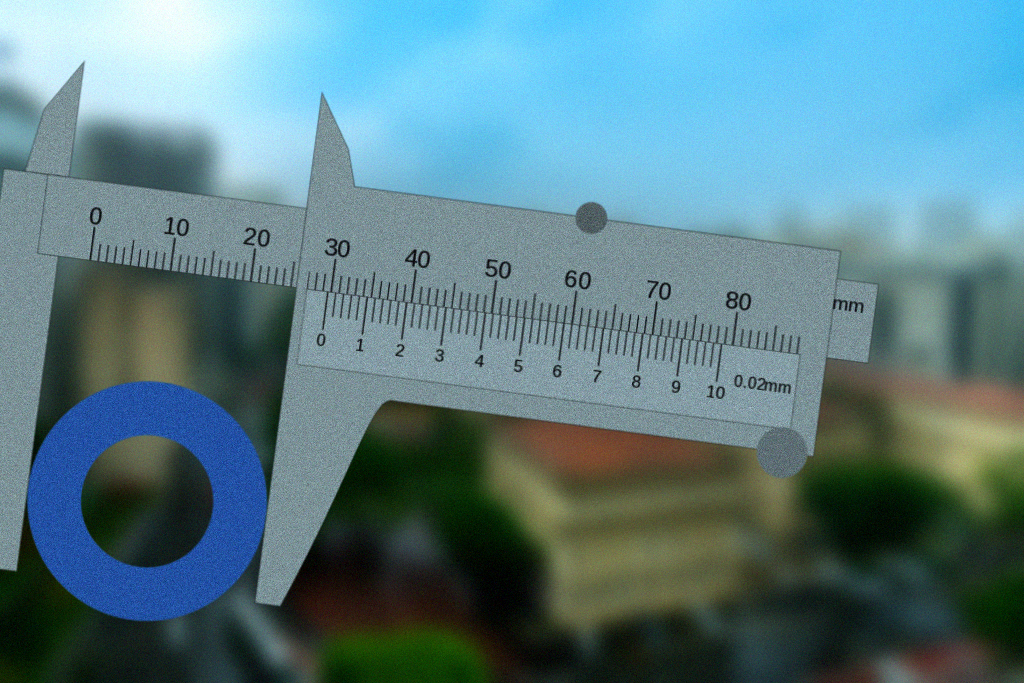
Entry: 29.6mm
